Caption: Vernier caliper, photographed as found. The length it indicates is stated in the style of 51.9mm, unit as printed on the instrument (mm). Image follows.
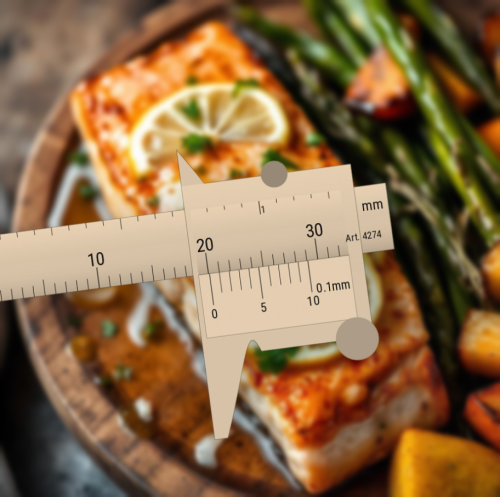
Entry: 20.1mm
